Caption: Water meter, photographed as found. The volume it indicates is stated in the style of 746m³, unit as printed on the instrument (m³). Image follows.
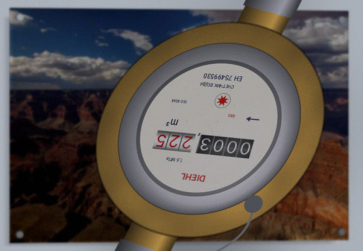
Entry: 3.225m³
